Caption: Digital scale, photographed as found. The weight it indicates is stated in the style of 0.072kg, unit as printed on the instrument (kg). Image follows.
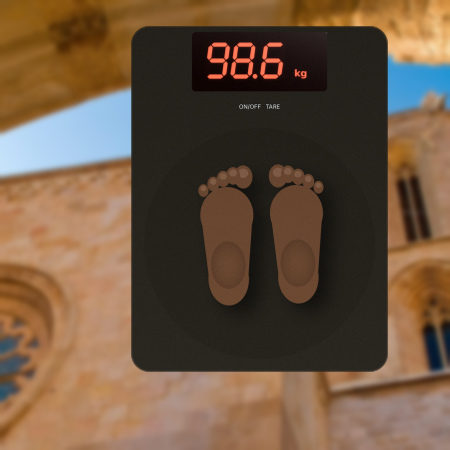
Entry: 98.6kg
